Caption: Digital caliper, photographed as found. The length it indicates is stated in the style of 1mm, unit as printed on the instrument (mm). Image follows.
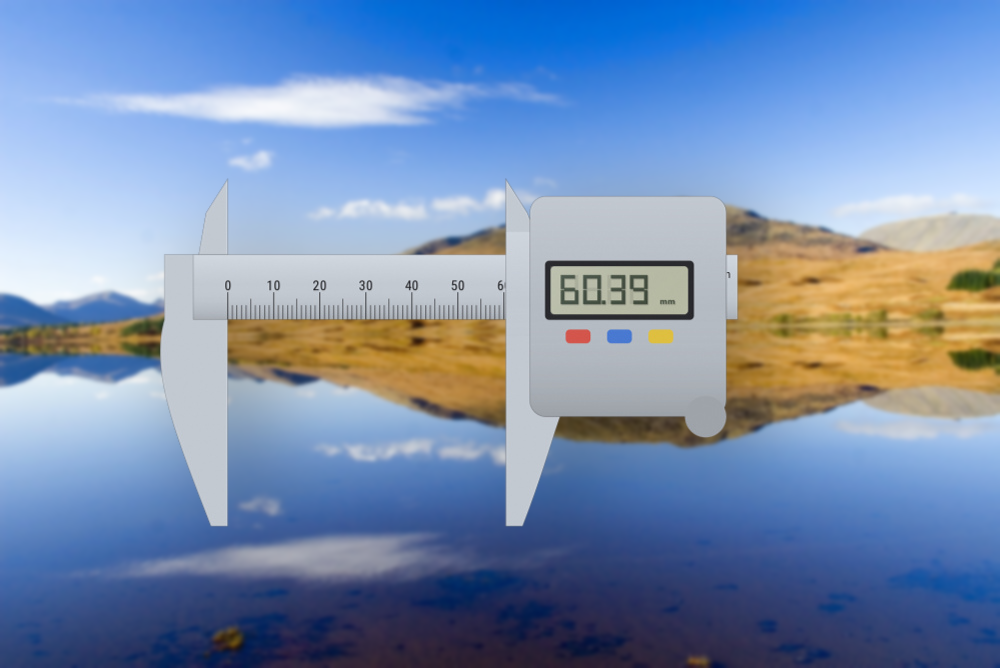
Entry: 60.39mm
